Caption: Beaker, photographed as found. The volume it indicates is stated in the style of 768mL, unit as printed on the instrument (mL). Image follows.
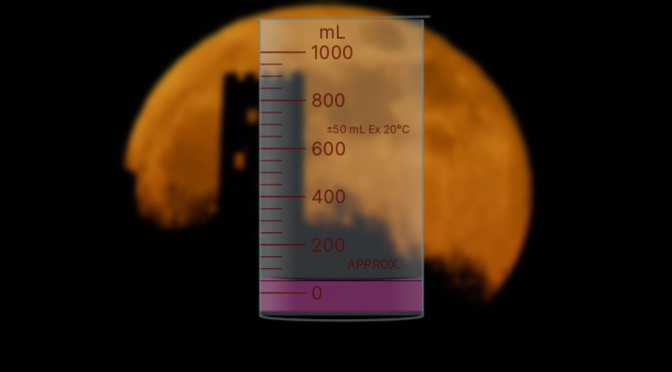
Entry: 50mL
